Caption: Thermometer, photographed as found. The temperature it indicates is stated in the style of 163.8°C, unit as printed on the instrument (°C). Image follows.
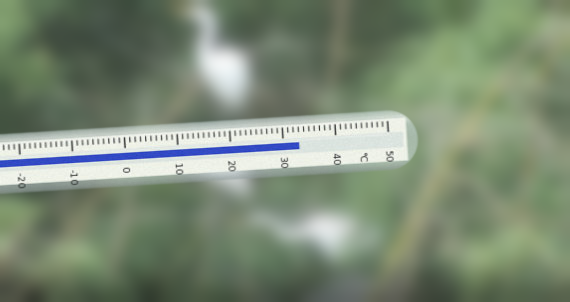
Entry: 33°C
